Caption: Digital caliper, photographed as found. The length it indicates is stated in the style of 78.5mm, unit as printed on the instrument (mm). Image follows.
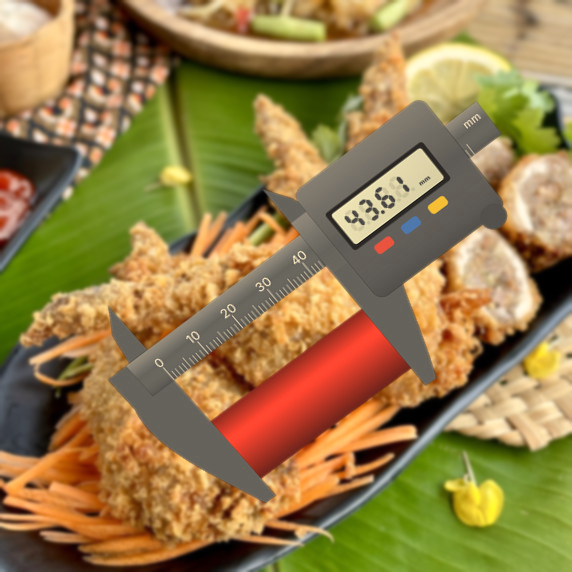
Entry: 43.61mm
